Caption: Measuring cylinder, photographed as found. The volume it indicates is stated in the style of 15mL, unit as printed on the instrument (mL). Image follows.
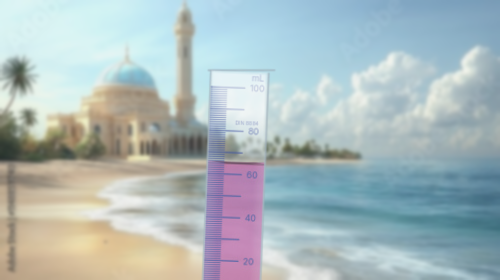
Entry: 65mL
